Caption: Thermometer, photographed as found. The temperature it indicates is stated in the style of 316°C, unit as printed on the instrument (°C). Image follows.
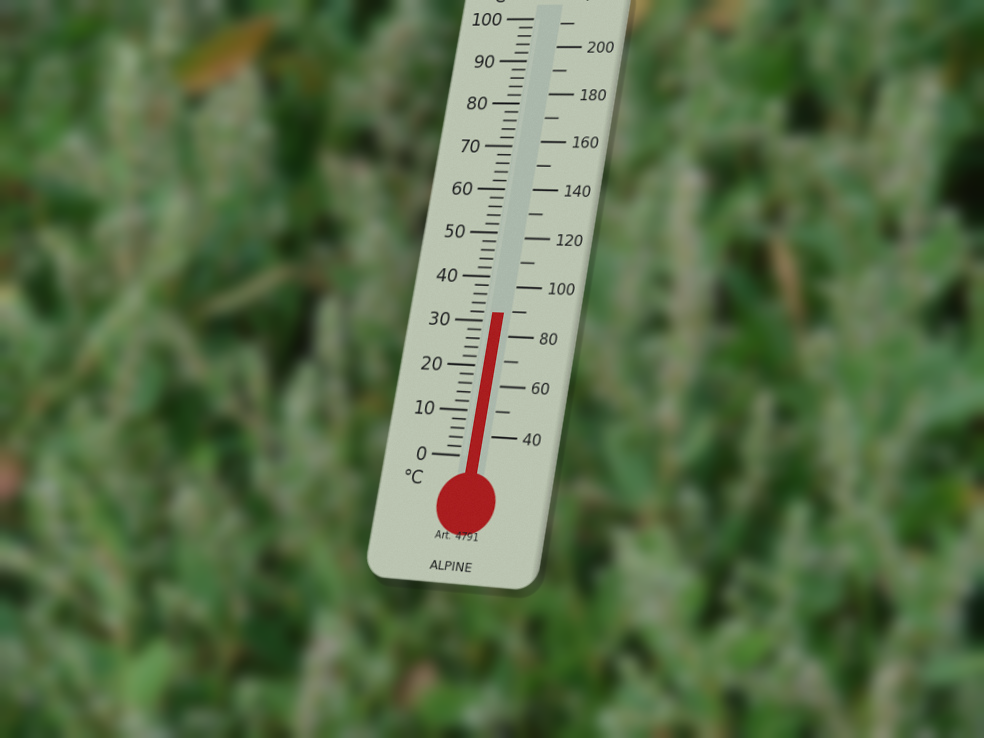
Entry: 32°C
